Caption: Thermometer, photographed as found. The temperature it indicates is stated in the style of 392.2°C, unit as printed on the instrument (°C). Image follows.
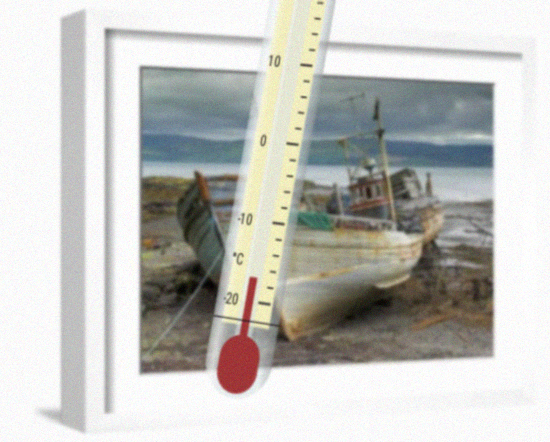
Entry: -17°C
